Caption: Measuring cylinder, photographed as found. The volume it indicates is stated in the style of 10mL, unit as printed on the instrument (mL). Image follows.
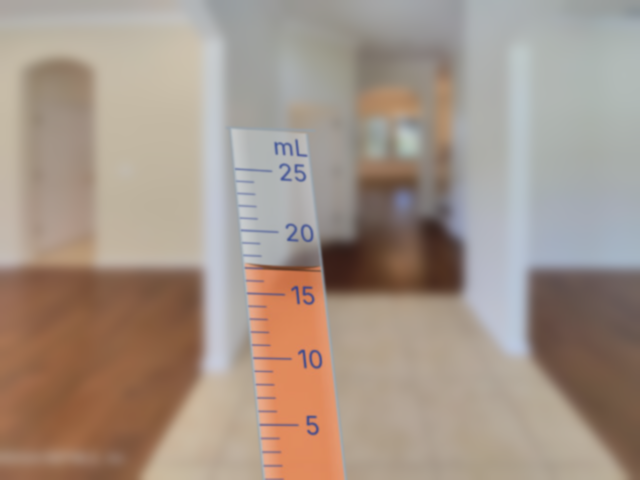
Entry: 17mL
